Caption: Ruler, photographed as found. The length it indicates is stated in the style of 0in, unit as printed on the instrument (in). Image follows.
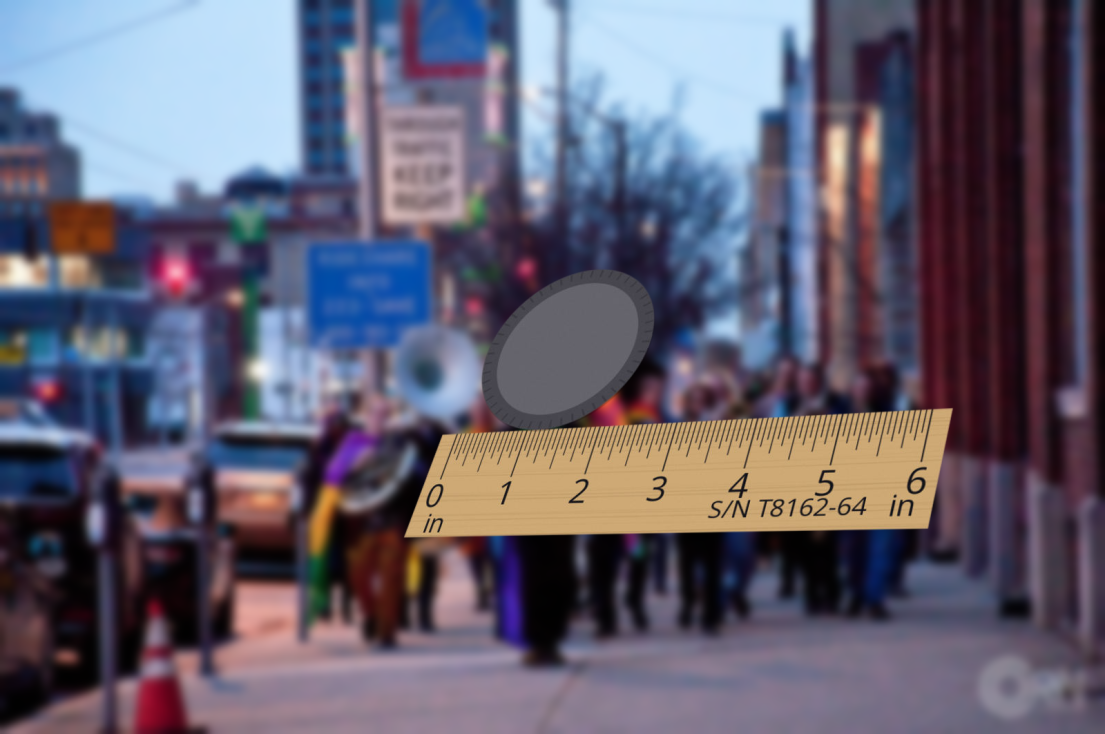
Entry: 2.3125in
